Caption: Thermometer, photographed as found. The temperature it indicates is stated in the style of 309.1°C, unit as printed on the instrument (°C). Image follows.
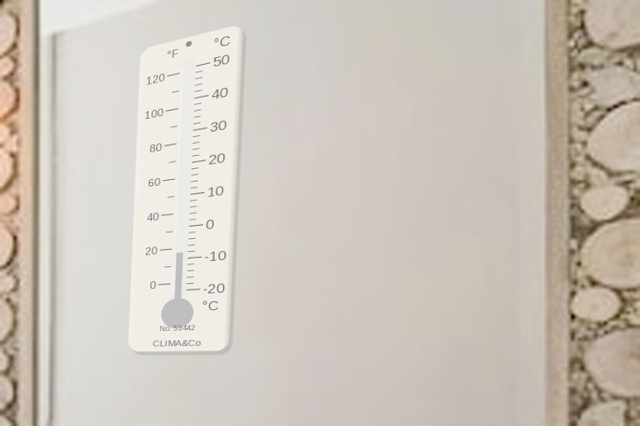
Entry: -8°C
